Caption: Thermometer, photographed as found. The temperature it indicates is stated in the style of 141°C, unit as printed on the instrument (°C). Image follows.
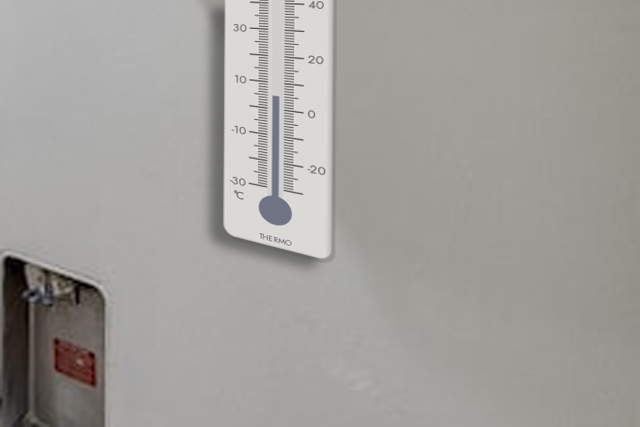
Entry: 5°C
